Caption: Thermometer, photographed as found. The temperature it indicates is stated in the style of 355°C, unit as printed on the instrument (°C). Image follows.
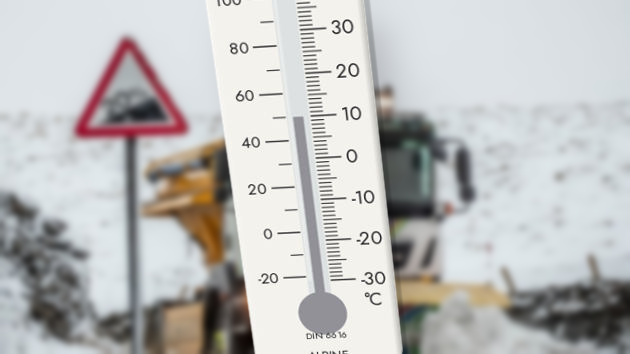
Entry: 10°C
